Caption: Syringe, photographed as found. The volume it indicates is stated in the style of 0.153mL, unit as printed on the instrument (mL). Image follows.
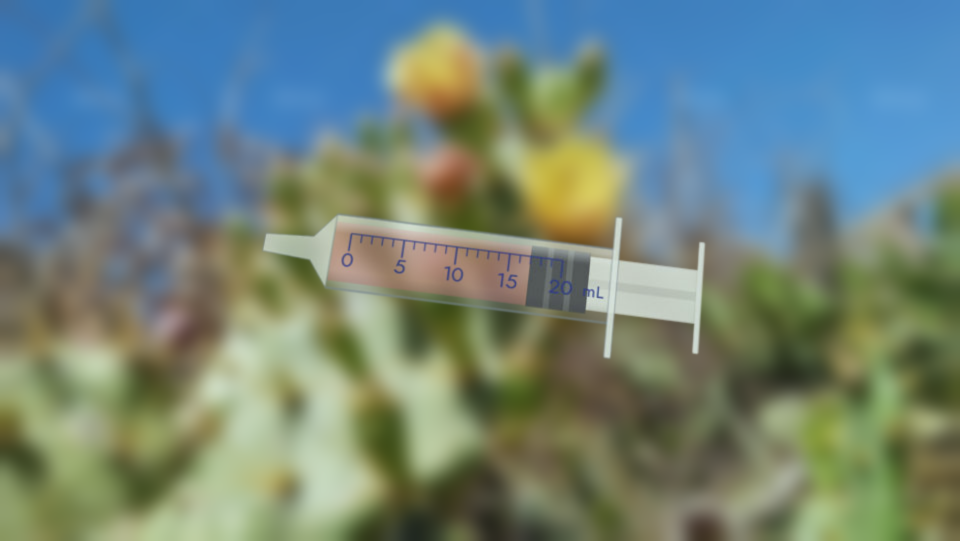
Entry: 17mL
